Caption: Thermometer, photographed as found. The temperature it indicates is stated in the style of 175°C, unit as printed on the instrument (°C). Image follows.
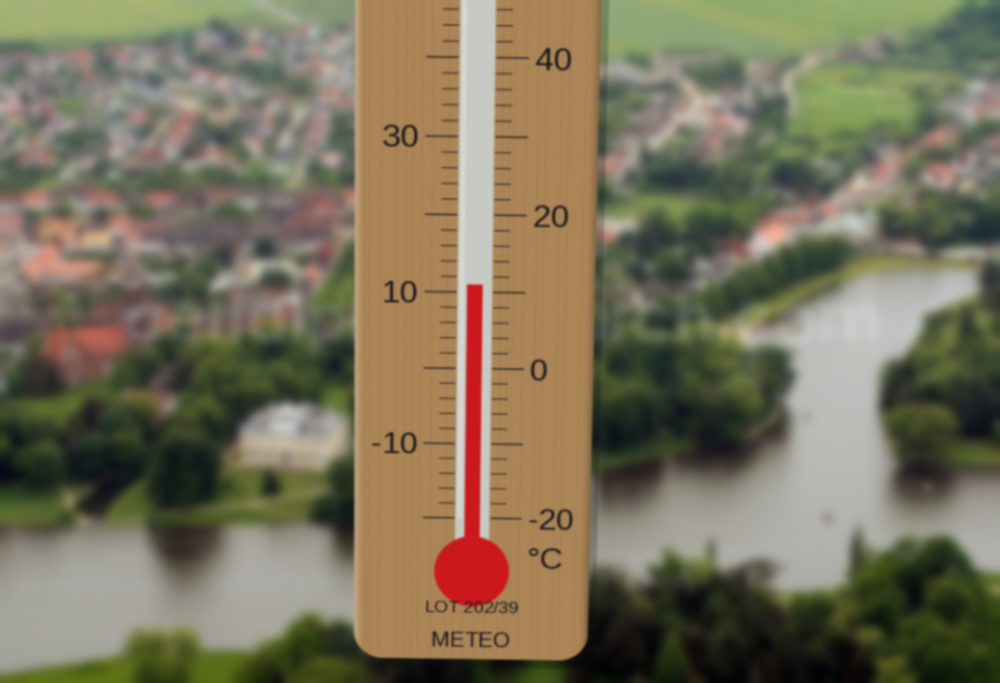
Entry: 11°C
